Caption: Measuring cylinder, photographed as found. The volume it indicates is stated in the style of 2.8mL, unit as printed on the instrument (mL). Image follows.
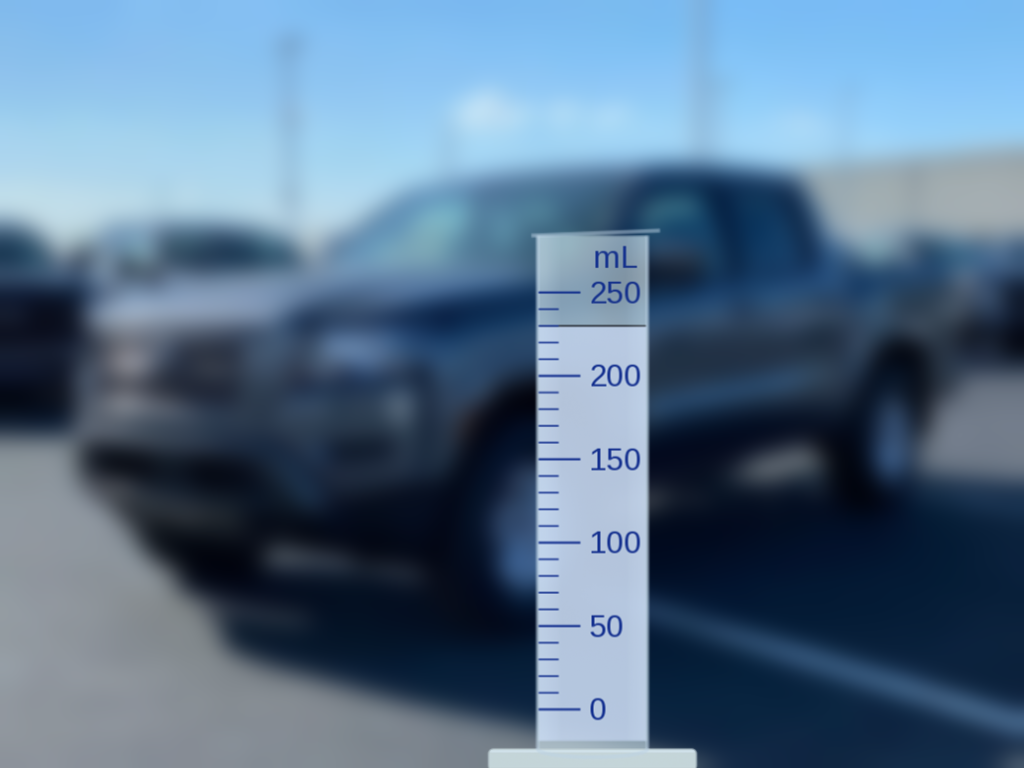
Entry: 230mL
